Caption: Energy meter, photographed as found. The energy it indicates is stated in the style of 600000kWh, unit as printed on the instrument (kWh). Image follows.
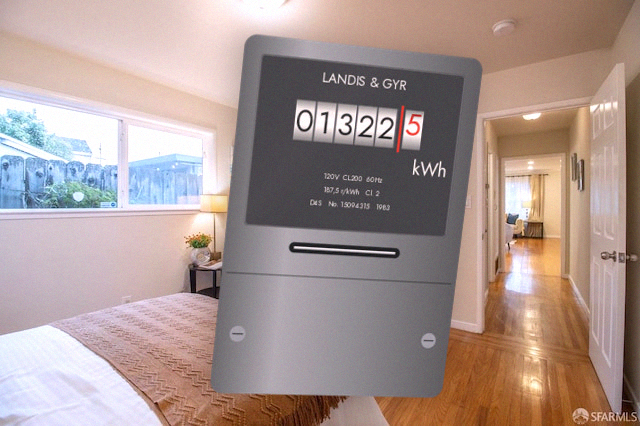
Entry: 1322.5kWh
